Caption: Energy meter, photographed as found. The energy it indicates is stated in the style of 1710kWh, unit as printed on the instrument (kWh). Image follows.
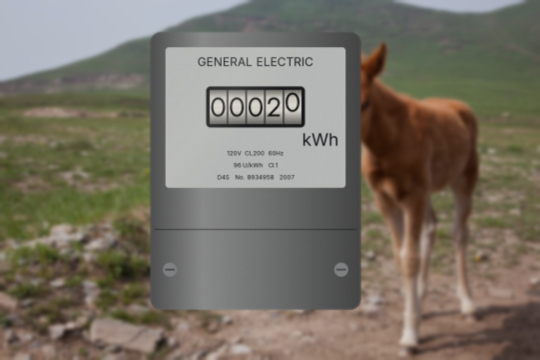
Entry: 20kWh
